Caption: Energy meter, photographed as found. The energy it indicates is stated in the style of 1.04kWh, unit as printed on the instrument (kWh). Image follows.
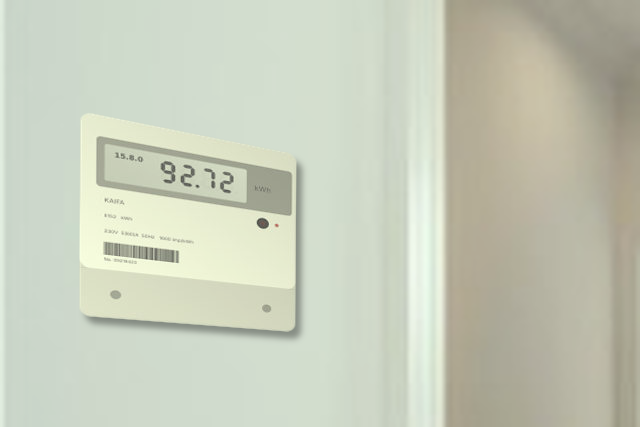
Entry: 92.72kWh
